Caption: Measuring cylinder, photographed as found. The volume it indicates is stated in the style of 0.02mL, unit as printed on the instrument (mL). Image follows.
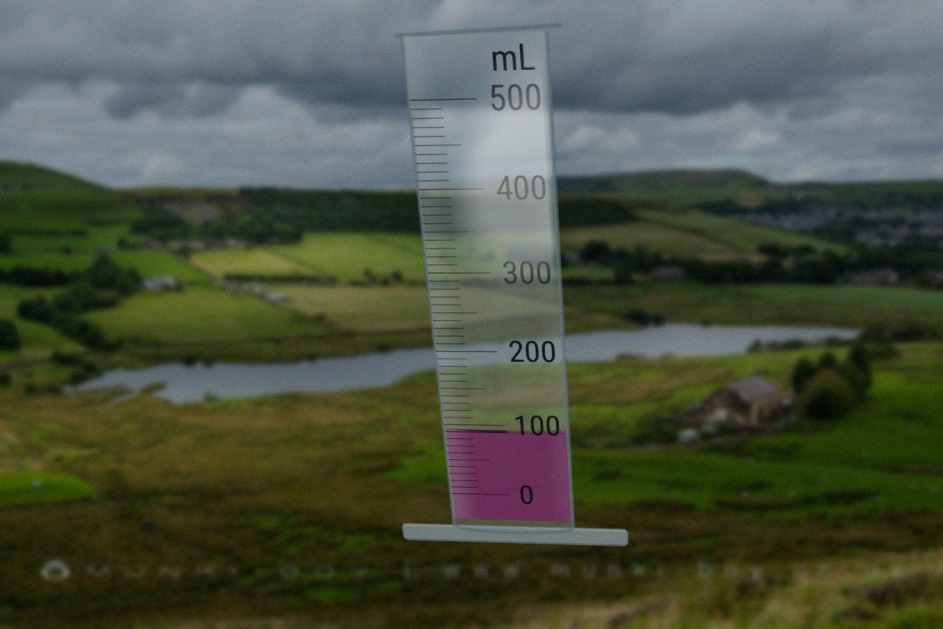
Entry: 90mL
